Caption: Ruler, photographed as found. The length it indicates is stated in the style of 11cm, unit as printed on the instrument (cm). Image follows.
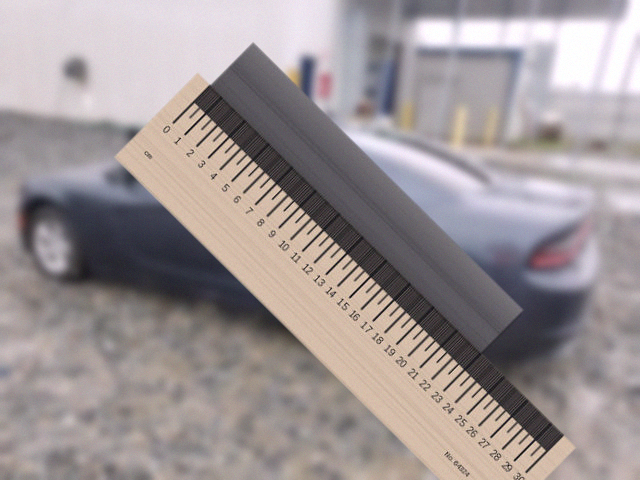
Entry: 23cm
